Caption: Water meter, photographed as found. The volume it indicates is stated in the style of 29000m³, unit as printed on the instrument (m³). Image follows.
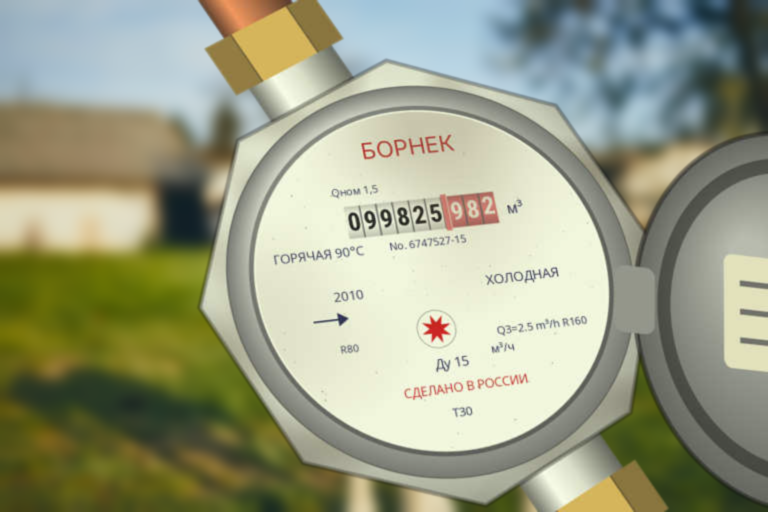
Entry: 99825.982m³
